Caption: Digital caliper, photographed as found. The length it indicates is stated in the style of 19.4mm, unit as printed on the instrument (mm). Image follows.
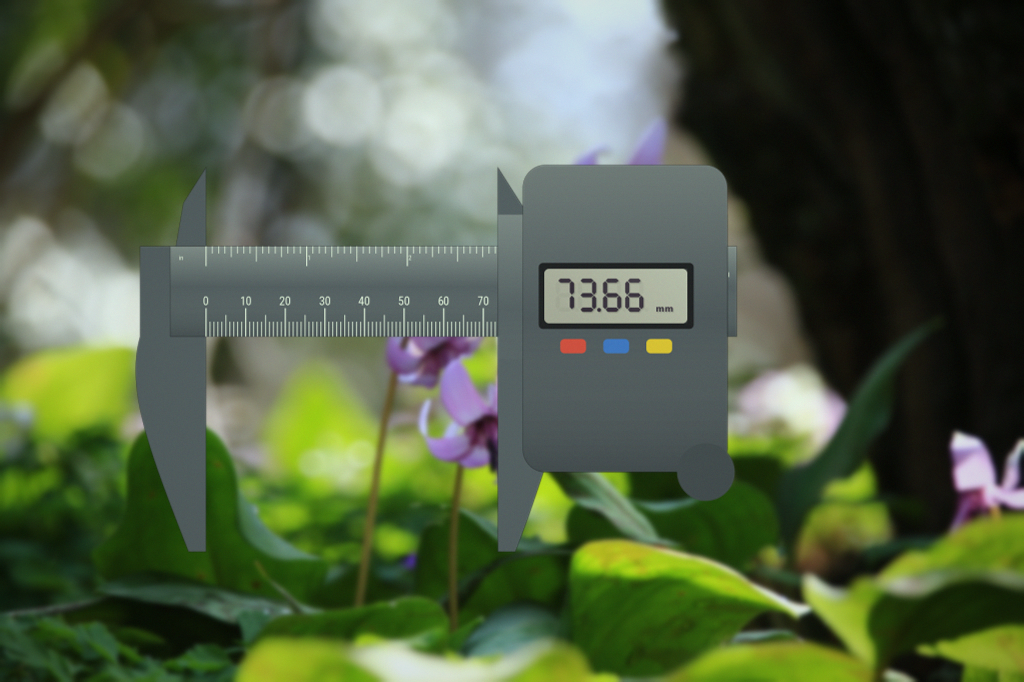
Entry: 73.66mm
